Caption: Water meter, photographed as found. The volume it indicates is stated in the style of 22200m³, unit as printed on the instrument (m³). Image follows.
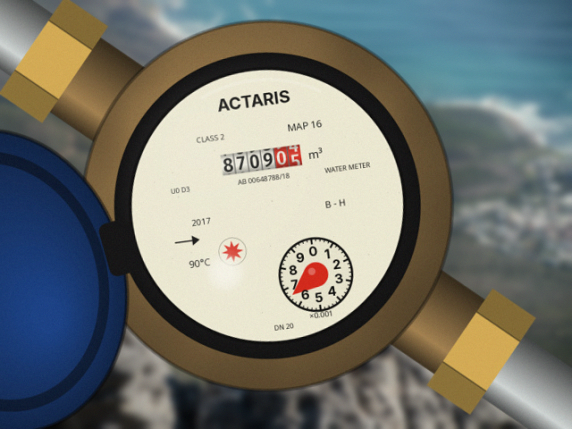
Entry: 8709.046m³
